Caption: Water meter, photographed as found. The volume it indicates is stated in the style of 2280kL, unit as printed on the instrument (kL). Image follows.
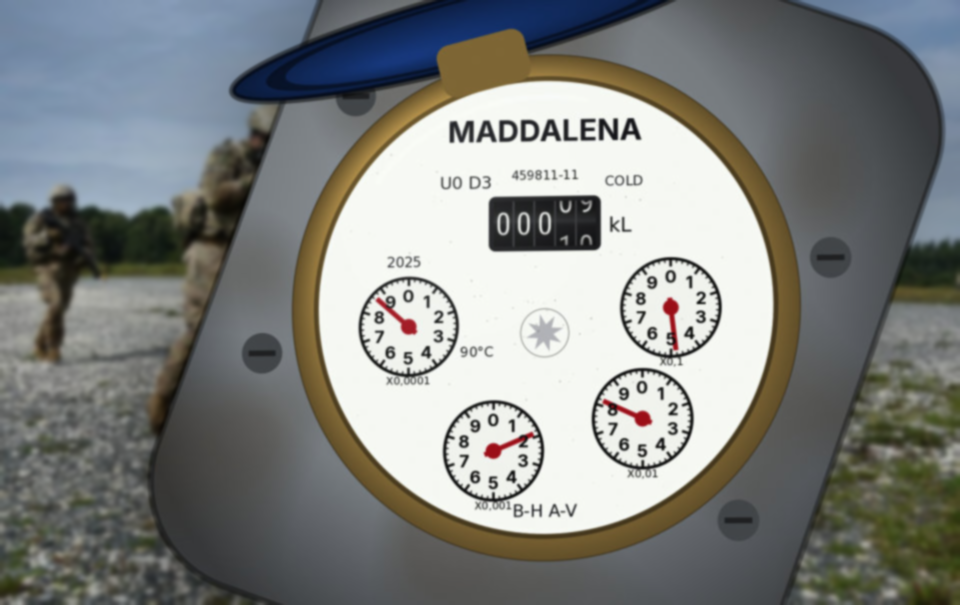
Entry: 9.4818kL
